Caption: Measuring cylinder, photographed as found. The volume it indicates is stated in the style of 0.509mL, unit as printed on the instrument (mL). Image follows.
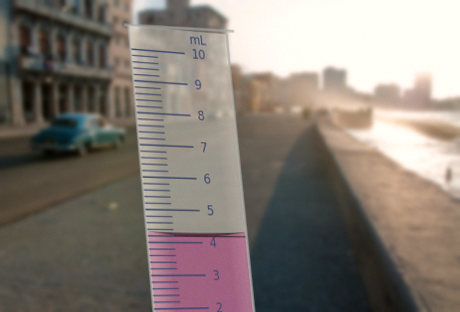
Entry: 4.2mL
